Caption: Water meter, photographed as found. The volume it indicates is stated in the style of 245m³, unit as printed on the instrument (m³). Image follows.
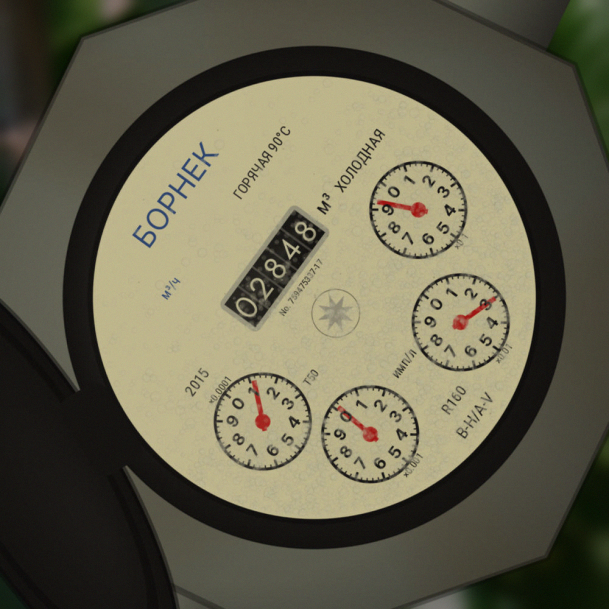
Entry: 2847.9301m³
